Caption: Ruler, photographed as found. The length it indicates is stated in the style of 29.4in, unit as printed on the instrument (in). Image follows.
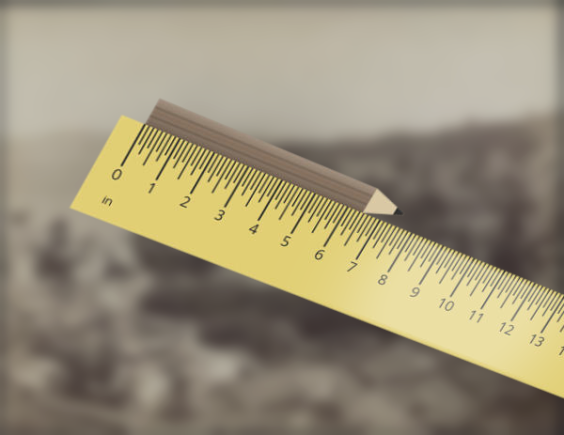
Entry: 7.5in
